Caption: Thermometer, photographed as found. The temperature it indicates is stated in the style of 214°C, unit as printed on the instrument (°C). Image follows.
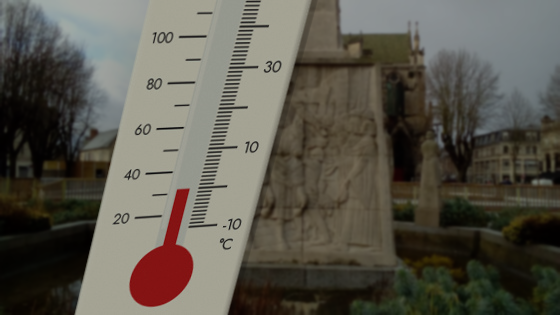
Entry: 0°C
